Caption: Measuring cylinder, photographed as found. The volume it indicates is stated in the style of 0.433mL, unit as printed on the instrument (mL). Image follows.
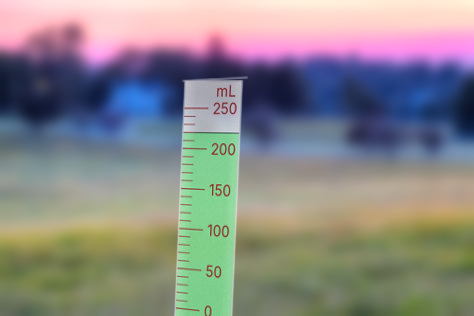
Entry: 220mL
